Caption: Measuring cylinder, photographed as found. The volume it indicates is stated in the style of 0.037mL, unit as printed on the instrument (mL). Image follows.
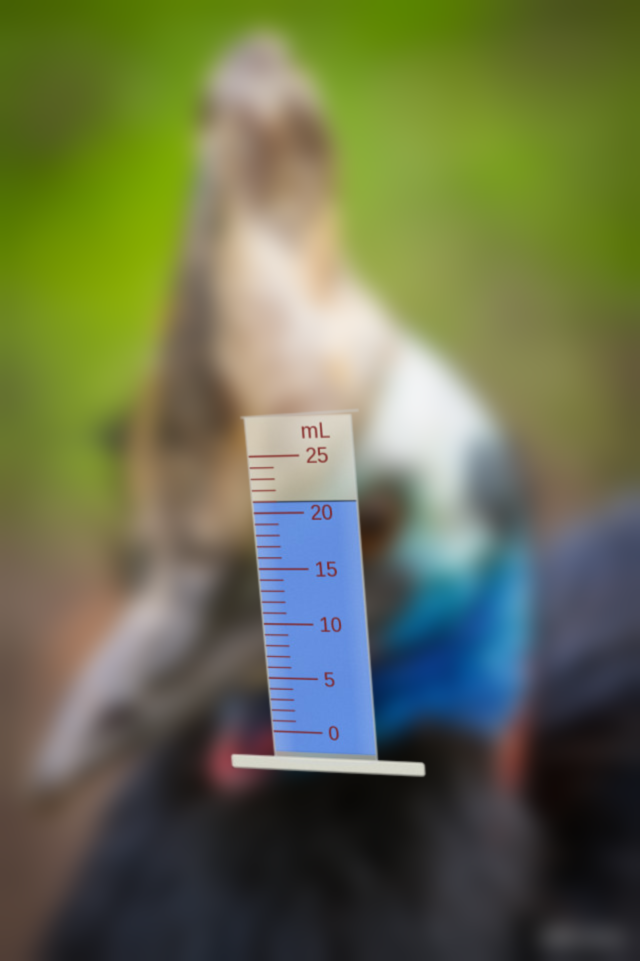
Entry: 21mL
